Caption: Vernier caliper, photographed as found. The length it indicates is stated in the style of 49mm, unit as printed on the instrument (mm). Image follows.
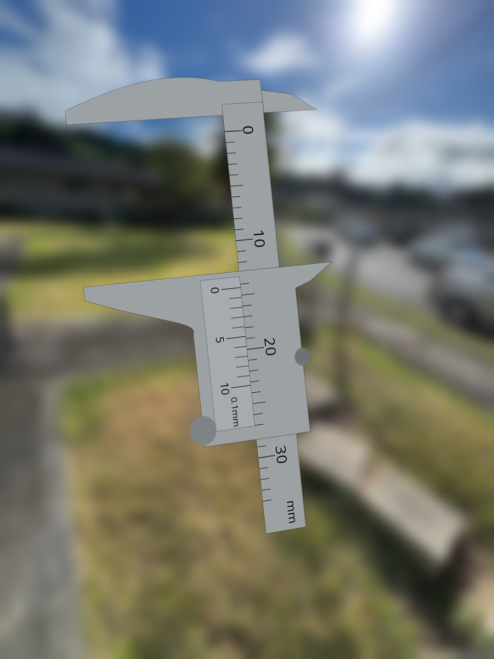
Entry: 14.3mm
